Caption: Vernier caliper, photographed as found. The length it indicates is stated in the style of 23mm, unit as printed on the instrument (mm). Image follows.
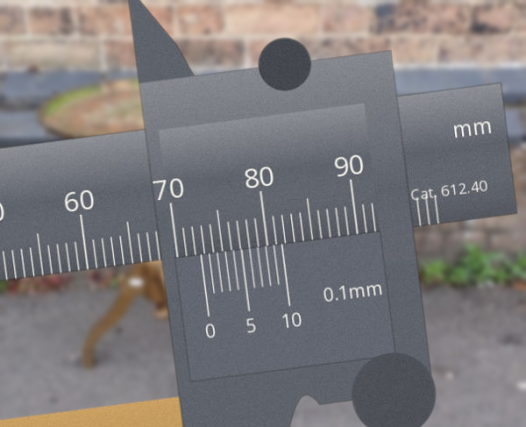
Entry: 72.6mm
